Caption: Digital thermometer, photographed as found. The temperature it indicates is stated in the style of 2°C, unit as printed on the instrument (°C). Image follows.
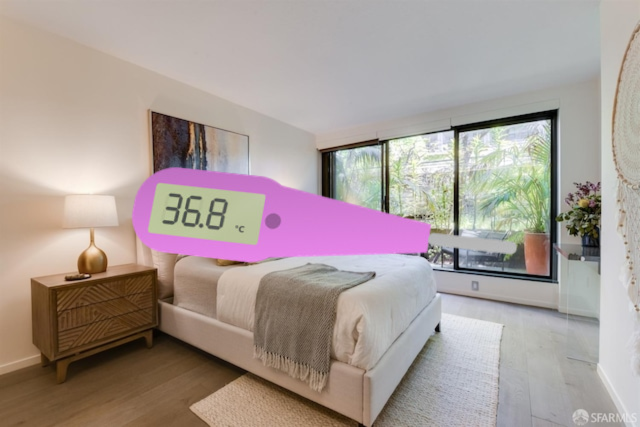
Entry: 36.8°C
